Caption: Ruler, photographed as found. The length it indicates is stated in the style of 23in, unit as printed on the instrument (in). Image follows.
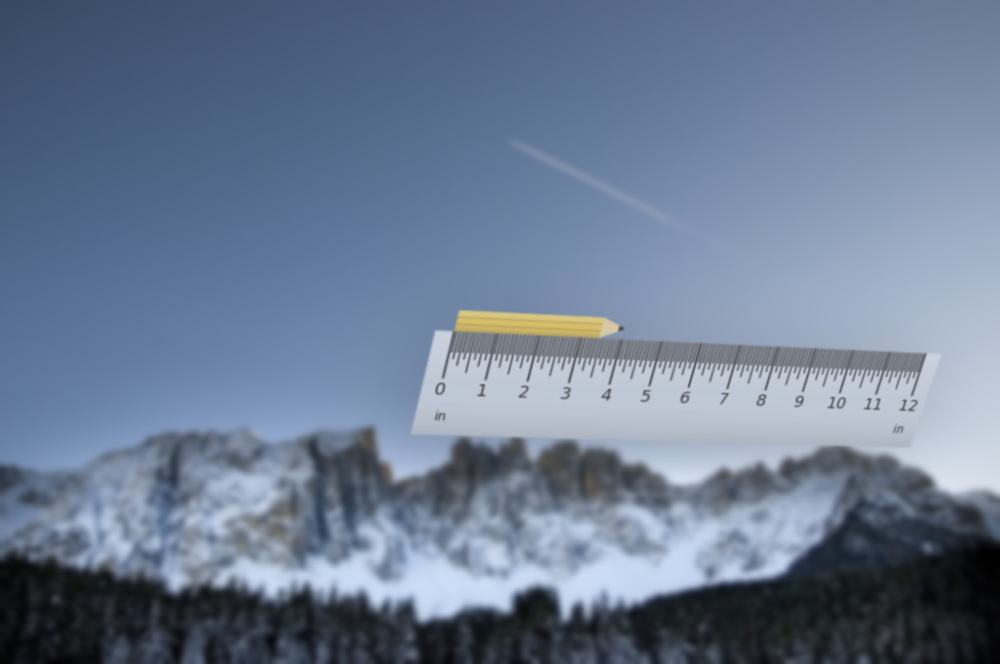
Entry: 4in
